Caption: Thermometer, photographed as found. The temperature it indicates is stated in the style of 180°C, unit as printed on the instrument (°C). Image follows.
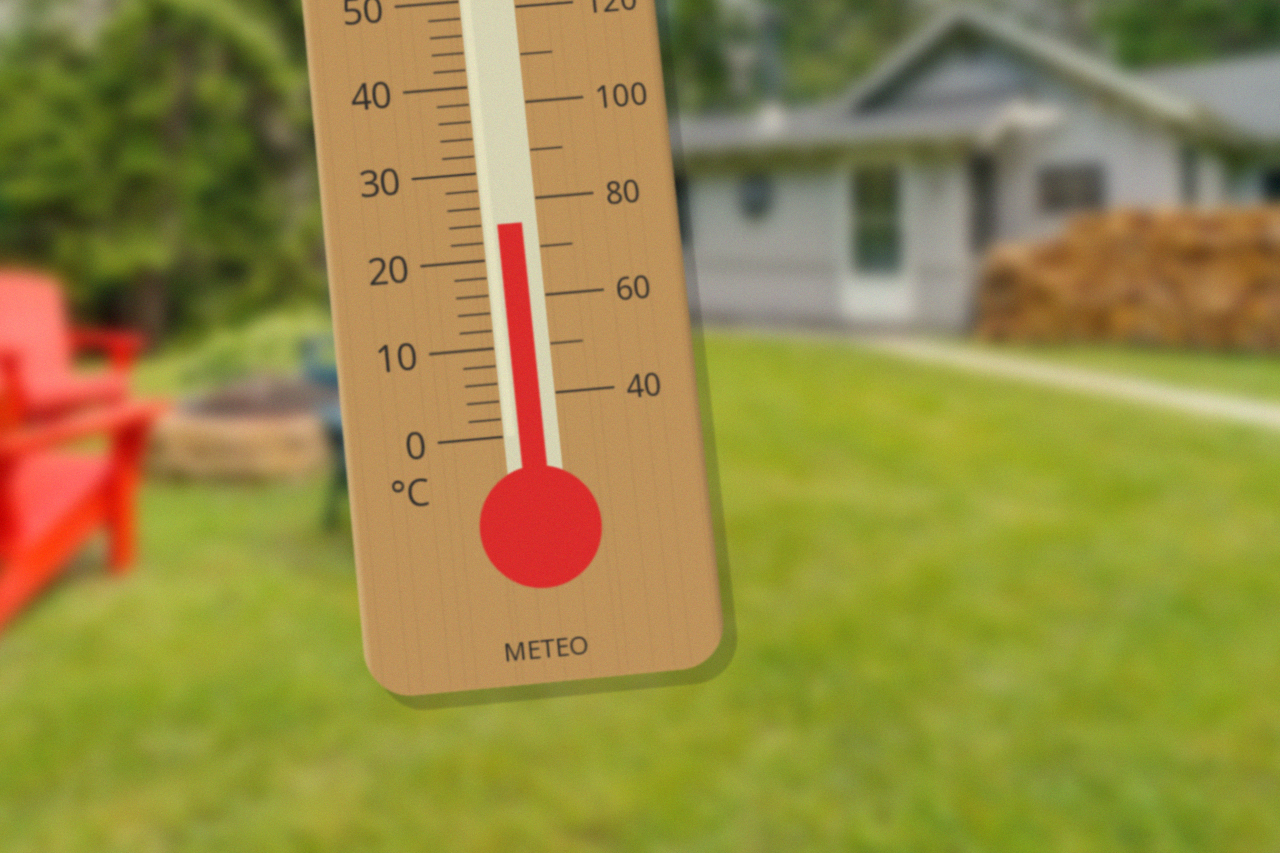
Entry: 24°C
